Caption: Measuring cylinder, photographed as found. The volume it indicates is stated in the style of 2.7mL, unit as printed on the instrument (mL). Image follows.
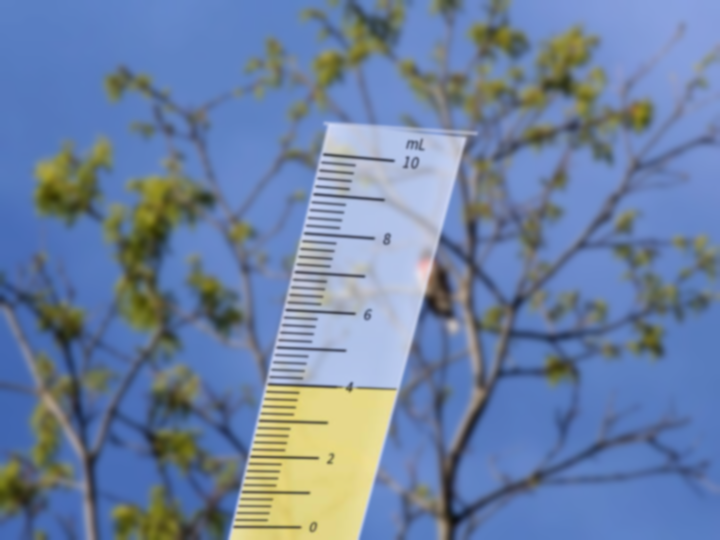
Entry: 4mL
